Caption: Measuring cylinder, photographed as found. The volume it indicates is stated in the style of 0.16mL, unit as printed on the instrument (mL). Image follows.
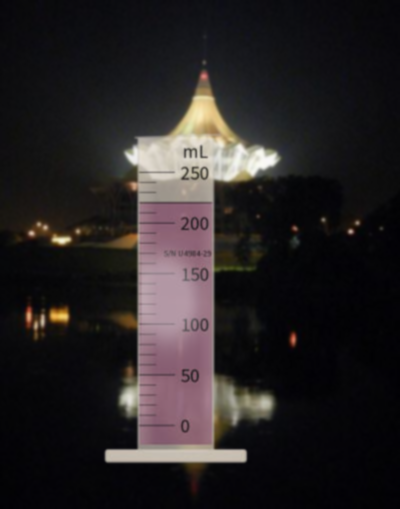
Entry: 220mL
